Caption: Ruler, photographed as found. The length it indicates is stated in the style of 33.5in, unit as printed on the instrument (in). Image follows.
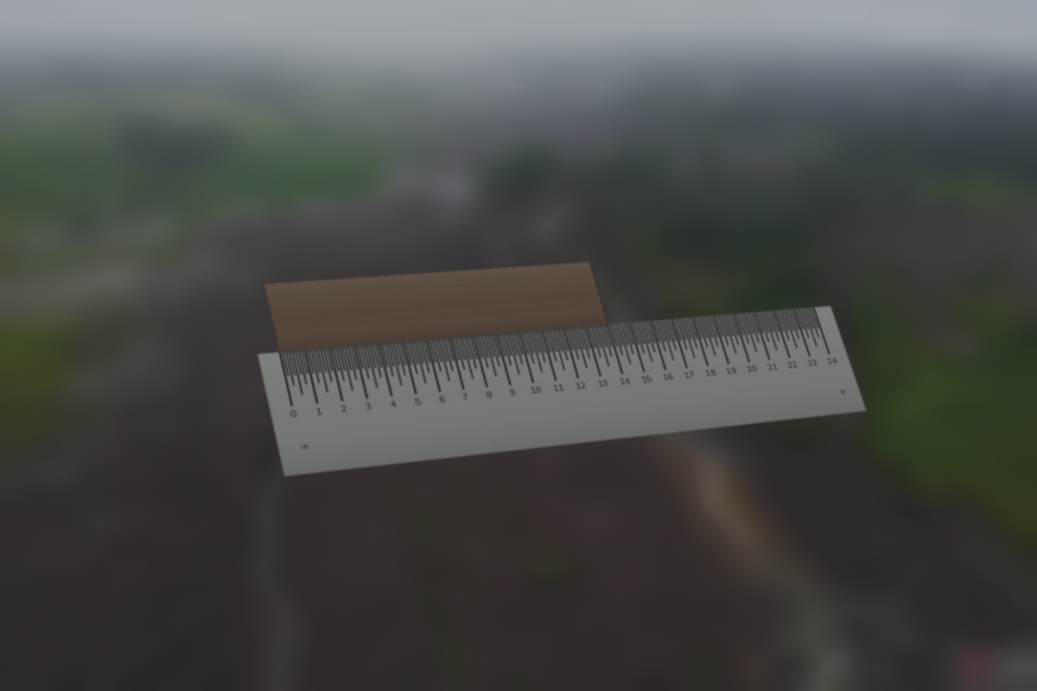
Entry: 14in
